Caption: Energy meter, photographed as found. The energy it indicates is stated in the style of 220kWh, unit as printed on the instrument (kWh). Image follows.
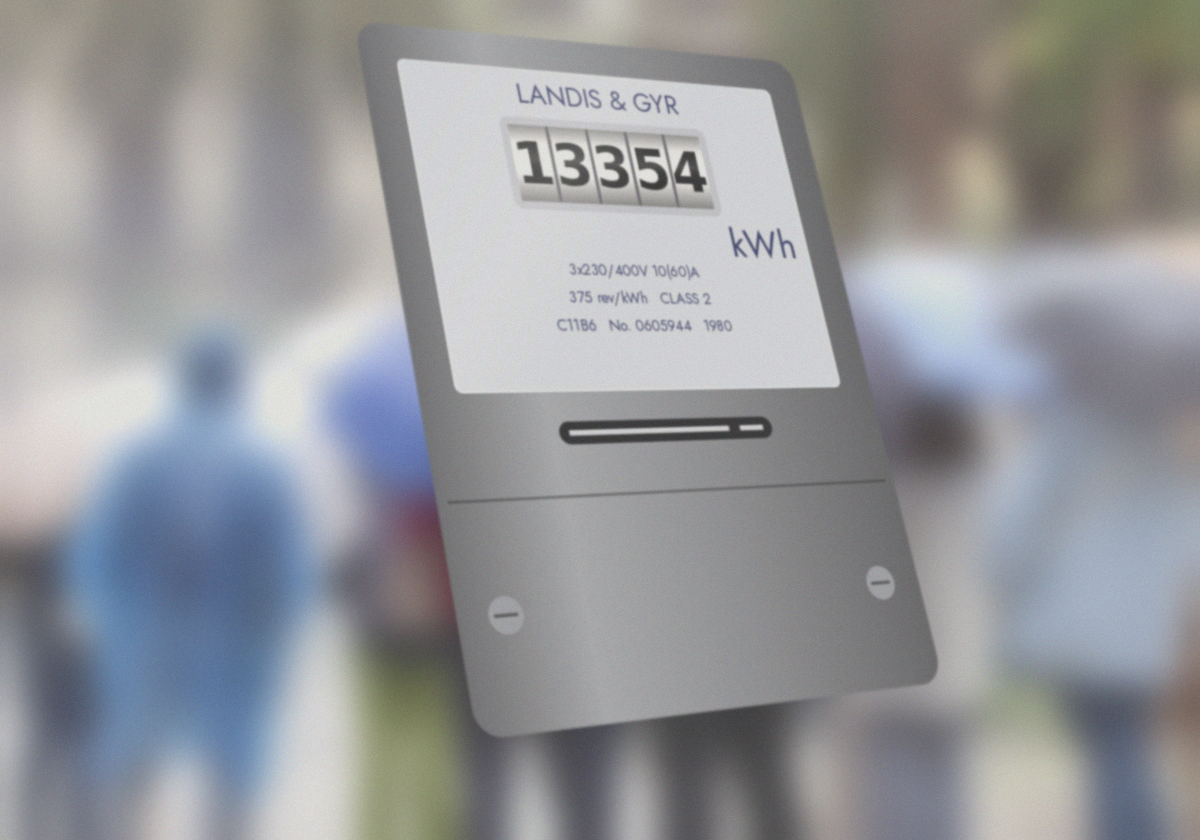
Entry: 13354kWh
